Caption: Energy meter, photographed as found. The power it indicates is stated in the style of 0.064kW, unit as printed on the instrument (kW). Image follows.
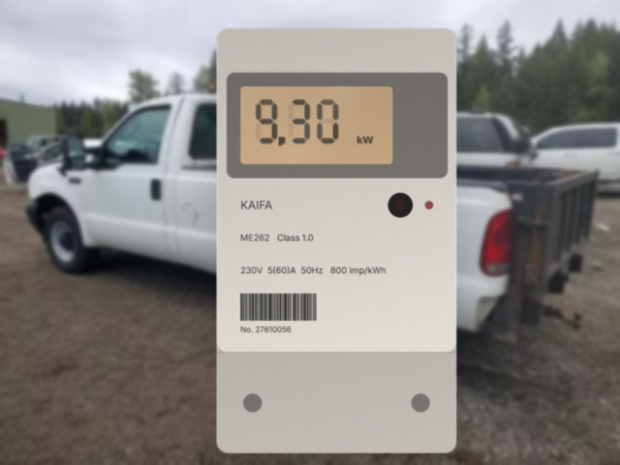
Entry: 9.30kW
